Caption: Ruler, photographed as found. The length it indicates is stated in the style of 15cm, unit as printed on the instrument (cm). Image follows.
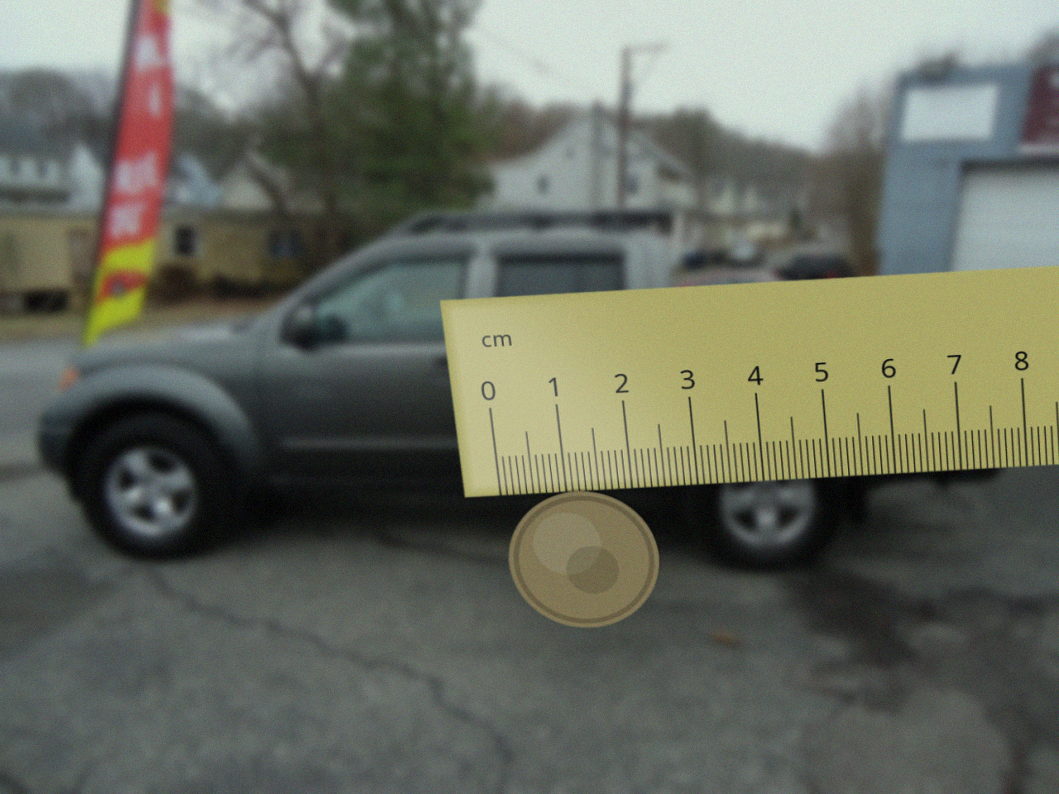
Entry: 2.3cm
